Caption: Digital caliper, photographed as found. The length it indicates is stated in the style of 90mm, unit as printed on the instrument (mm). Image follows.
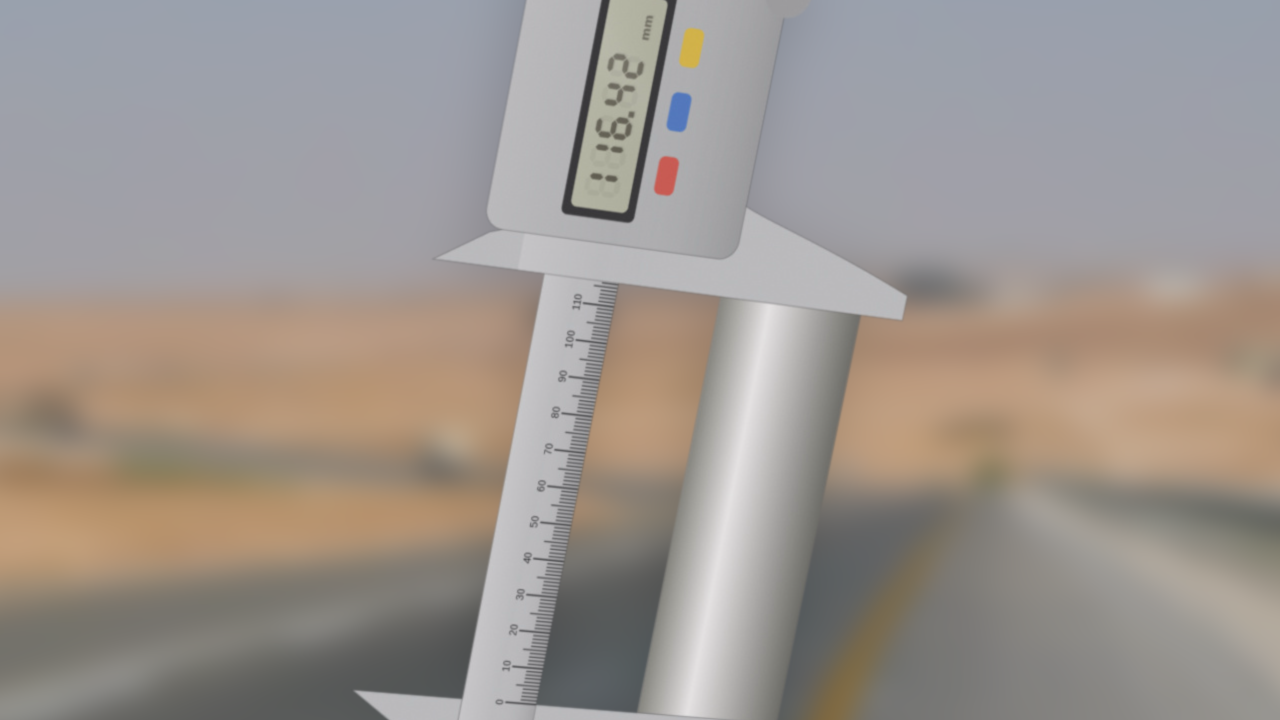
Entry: 116.42mm
